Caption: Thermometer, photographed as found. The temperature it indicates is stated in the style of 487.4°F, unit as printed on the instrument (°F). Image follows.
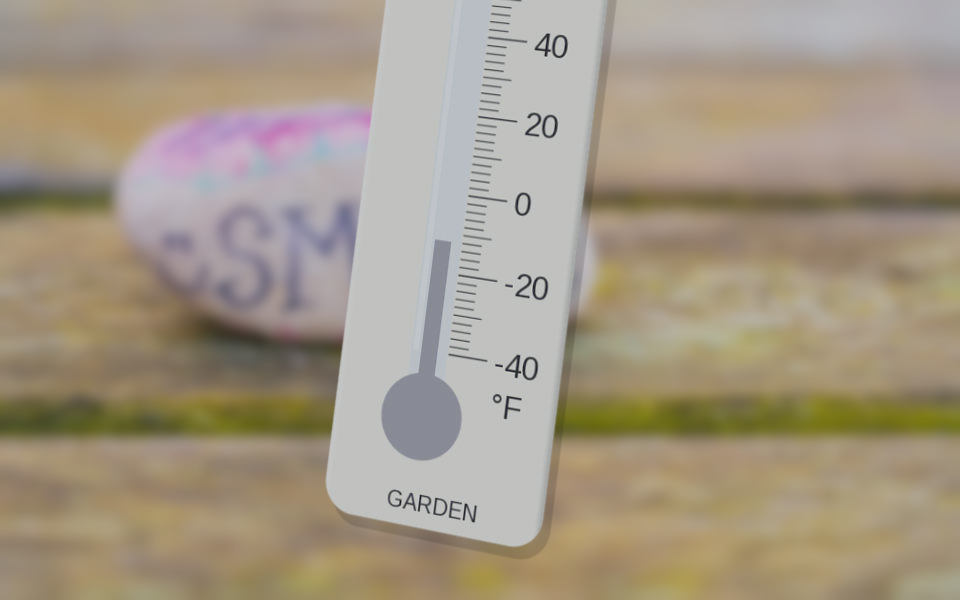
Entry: -12°F
